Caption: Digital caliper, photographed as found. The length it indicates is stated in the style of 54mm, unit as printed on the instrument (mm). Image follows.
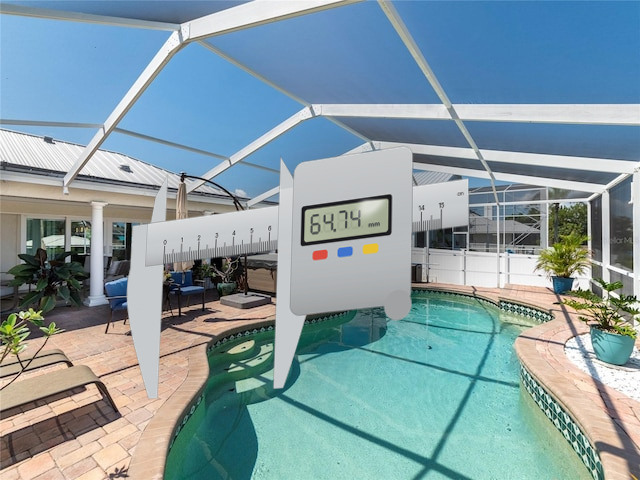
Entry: 64.74mm
